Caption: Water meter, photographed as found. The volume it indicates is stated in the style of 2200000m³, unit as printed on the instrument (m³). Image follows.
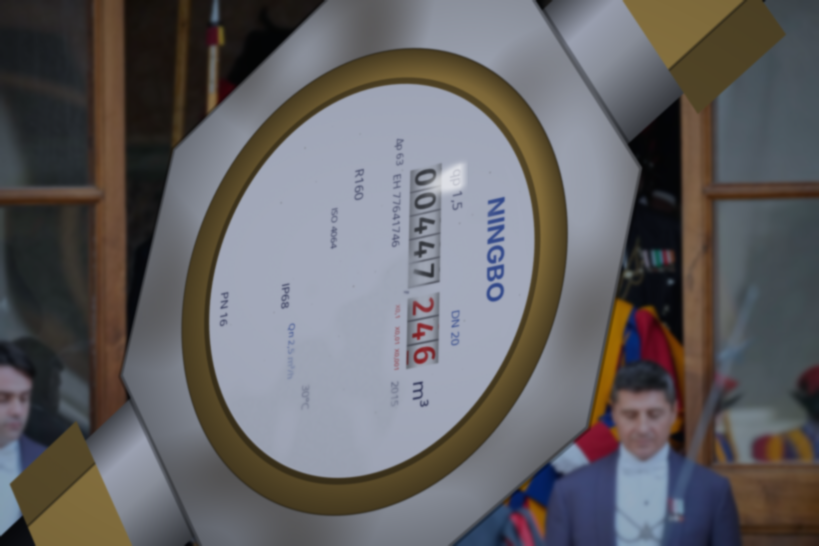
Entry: 447.246m³
